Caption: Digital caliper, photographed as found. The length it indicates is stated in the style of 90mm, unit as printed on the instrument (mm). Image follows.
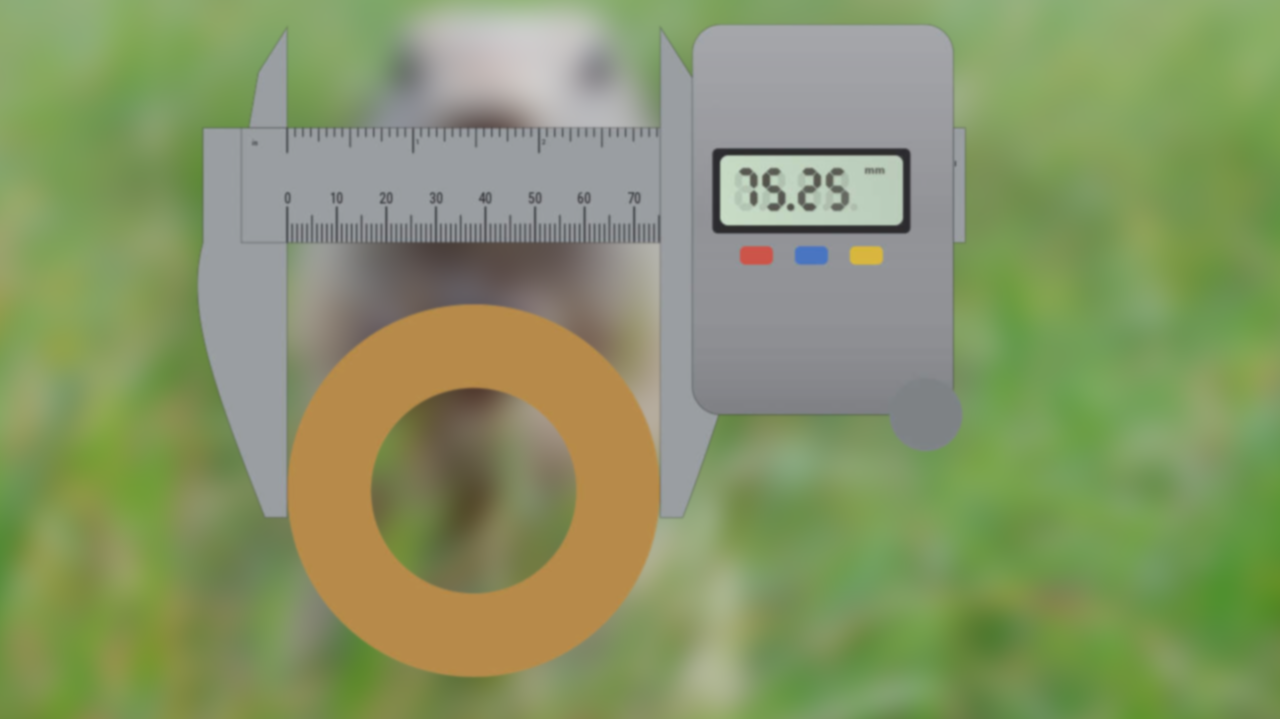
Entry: 75.25mm
